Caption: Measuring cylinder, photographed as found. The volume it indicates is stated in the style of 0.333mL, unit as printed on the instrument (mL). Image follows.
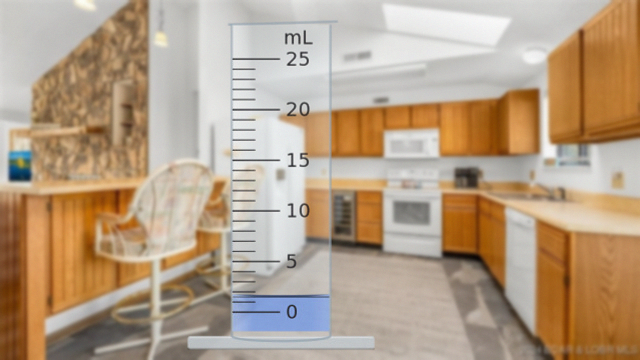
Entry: 1.5mL
